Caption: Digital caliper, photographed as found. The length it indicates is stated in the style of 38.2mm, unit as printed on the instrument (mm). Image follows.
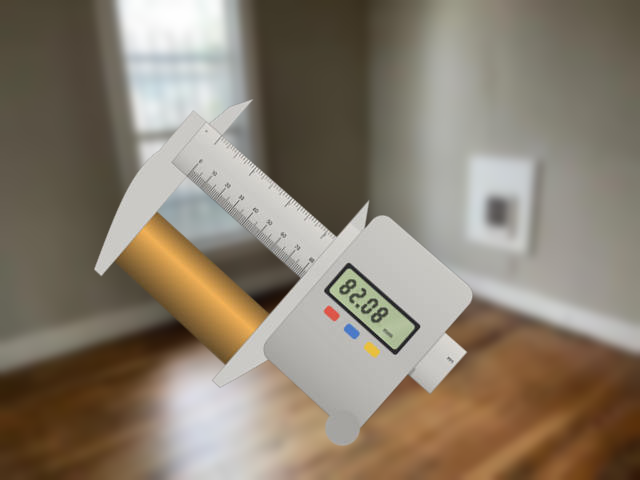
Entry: 82.08mm
